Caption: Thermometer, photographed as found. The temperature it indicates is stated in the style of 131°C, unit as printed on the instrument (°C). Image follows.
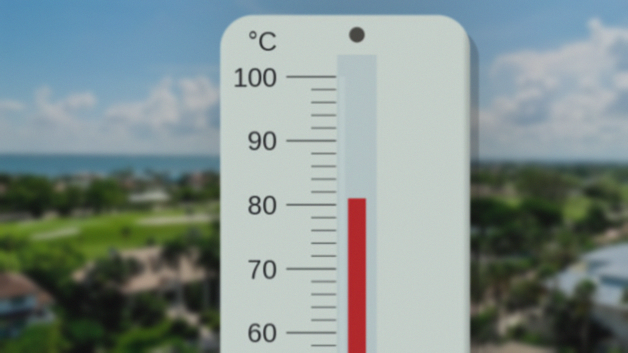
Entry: 81°C
